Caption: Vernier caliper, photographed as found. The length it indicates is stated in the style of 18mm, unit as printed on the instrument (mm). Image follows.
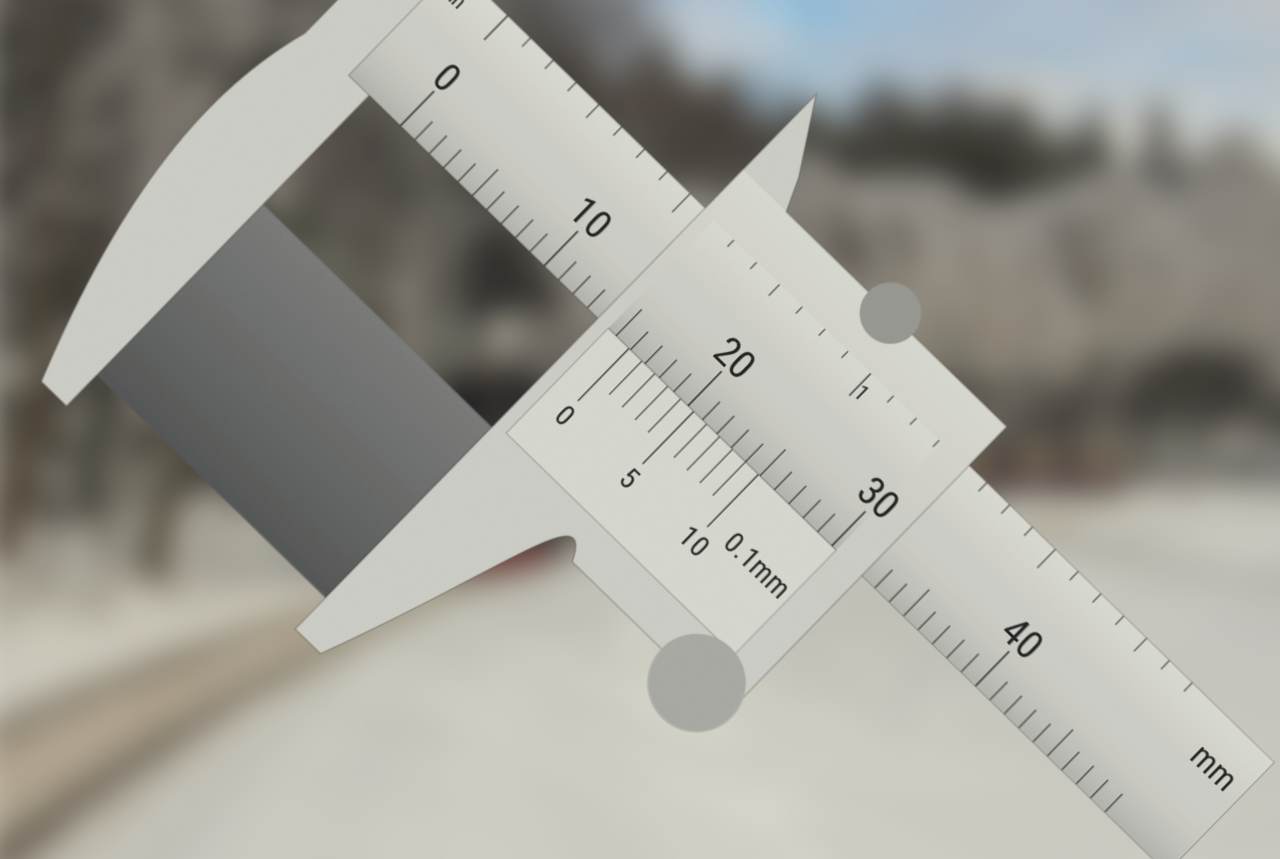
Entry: 15.9mm
